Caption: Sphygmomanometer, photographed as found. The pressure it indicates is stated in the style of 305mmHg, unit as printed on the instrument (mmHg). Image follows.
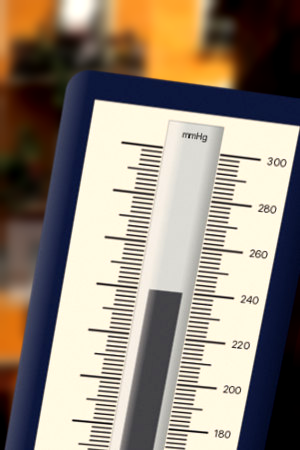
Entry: 240mmHg
